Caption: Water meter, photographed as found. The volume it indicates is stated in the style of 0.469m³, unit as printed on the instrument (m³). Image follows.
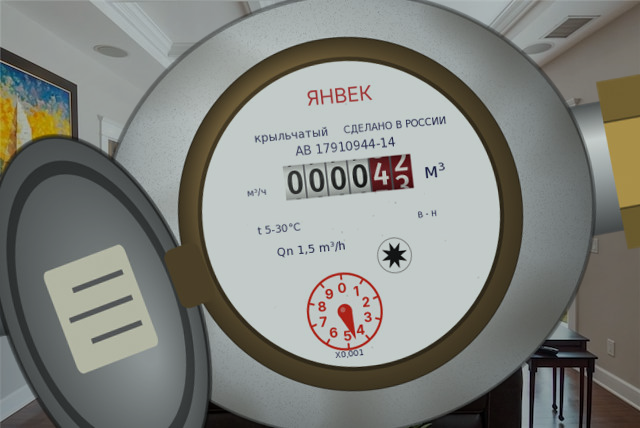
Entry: 0.424m³
